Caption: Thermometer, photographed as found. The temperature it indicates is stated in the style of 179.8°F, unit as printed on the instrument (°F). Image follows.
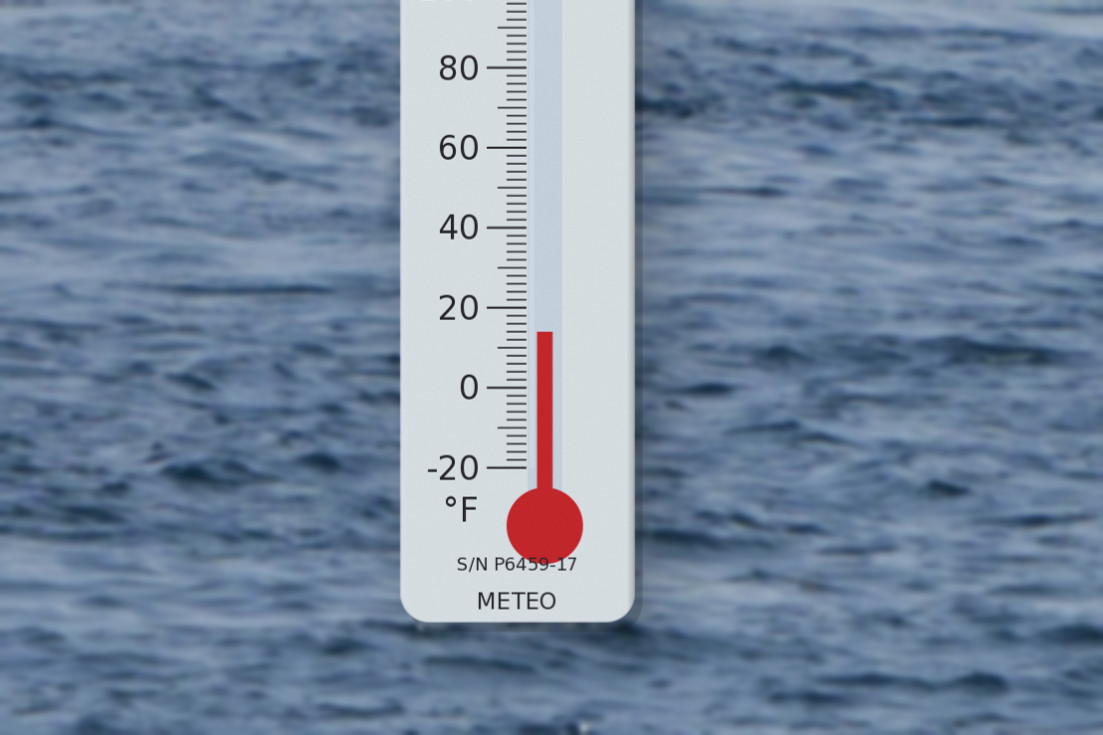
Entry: 14°F
